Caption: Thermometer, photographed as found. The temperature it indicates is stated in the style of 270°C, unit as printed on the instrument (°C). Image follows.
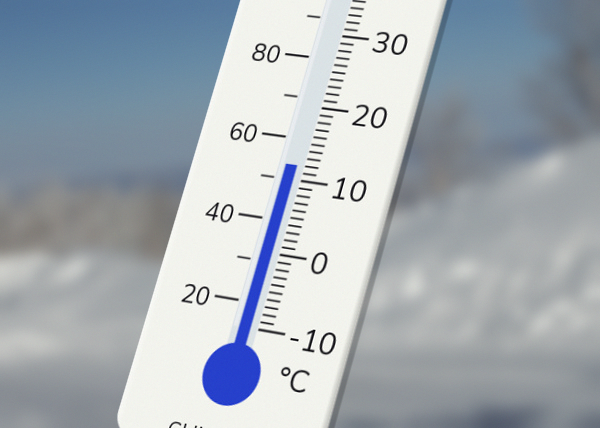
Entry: 12°C
